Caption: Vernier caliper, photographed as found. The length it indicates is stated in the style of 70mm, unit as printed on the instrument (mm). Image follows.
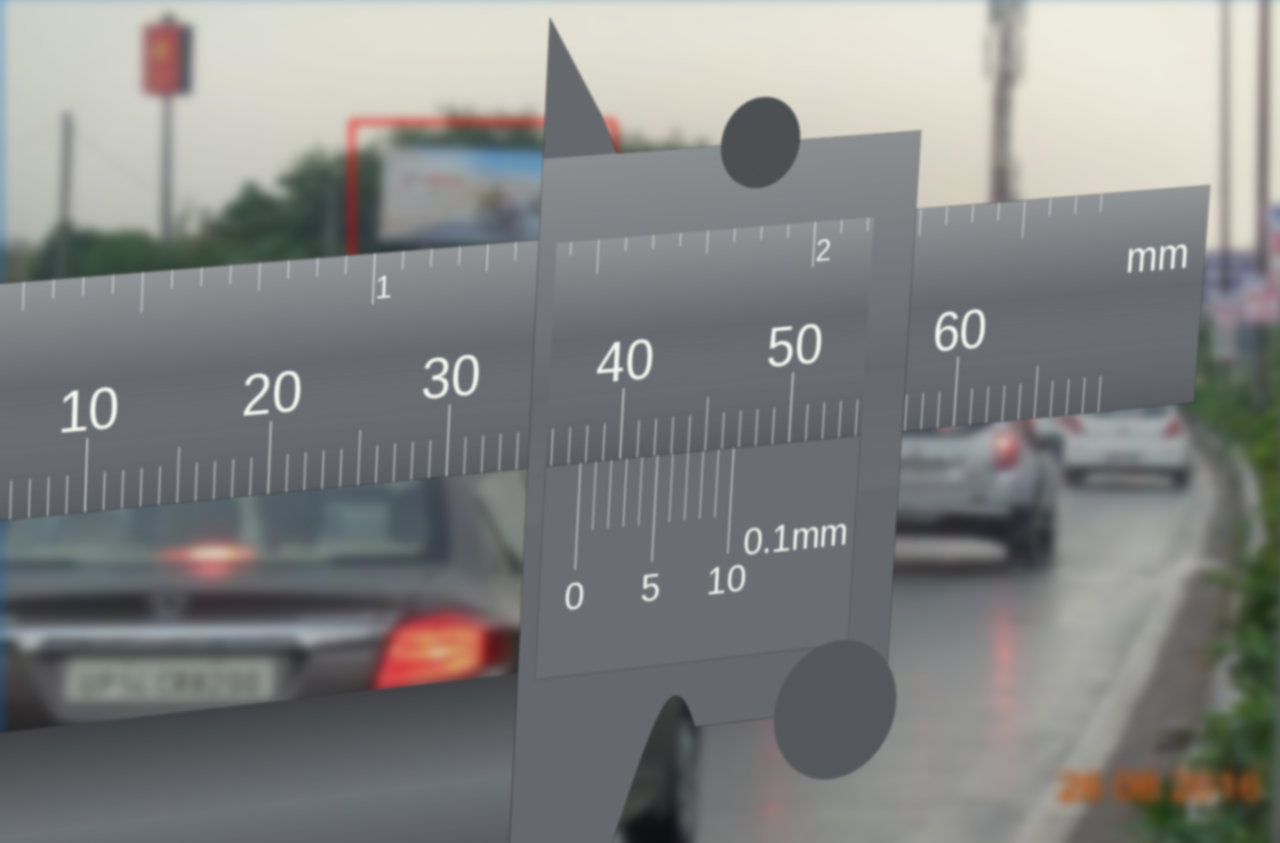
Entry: 37.7mm
